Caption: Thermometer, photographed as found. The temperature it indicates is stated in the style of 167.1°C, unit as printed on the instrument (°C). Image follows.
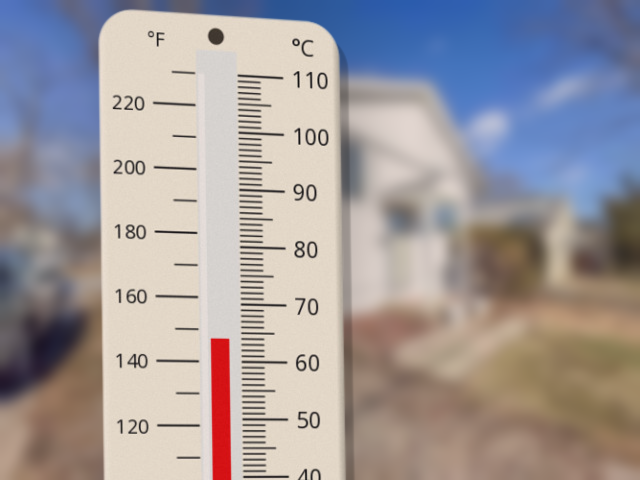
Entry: 64°C
